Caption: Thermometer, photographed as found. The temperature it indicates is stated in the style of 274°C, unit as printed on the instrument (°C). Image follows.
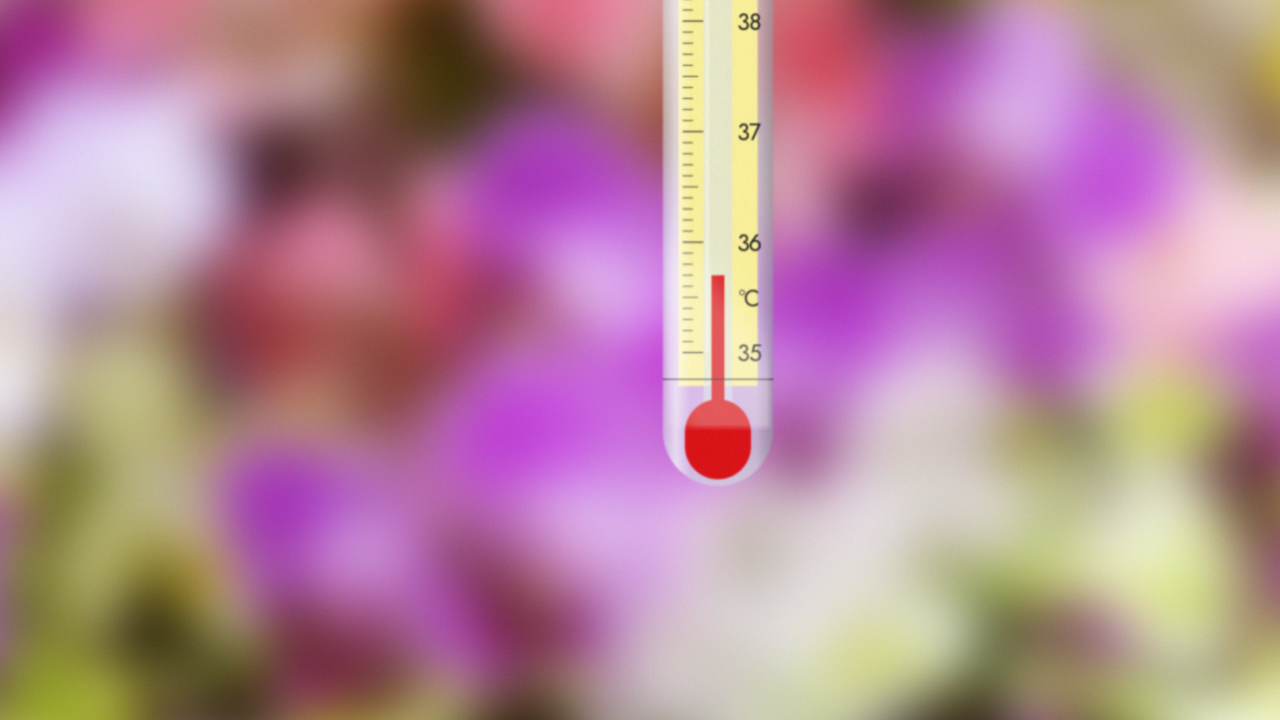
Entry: 35.7°C
